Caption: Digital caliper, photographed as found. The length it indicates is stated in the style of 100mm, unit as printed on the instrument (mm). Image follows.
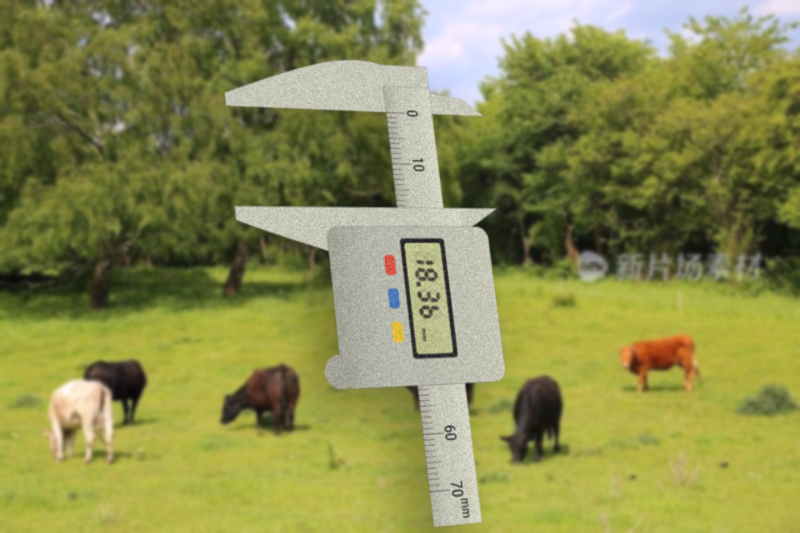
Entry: 18.36mm
